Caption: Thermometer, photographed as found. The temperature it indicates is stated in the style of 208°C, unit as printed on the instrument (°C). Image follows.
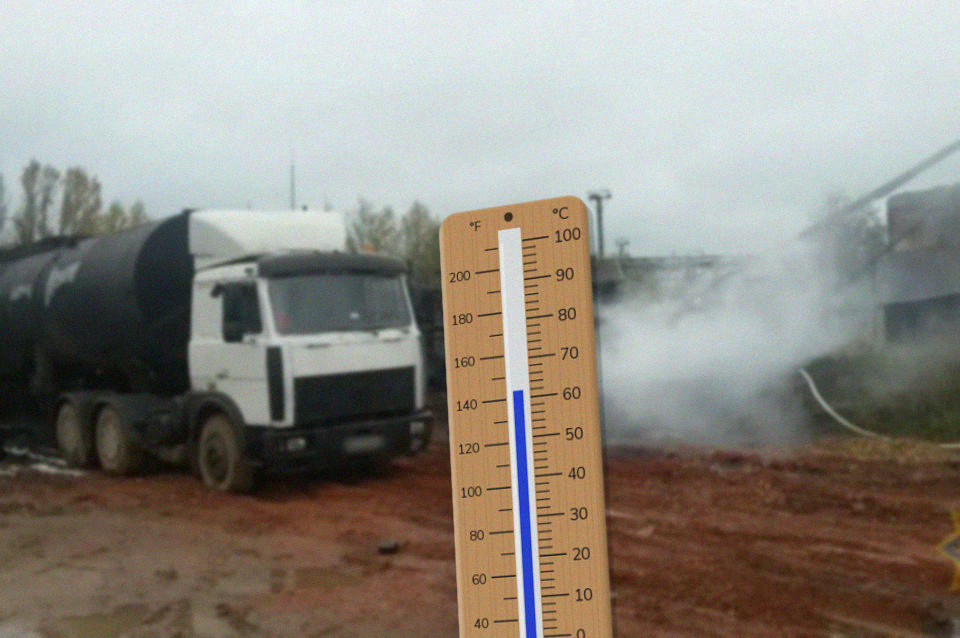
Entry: 62°C
